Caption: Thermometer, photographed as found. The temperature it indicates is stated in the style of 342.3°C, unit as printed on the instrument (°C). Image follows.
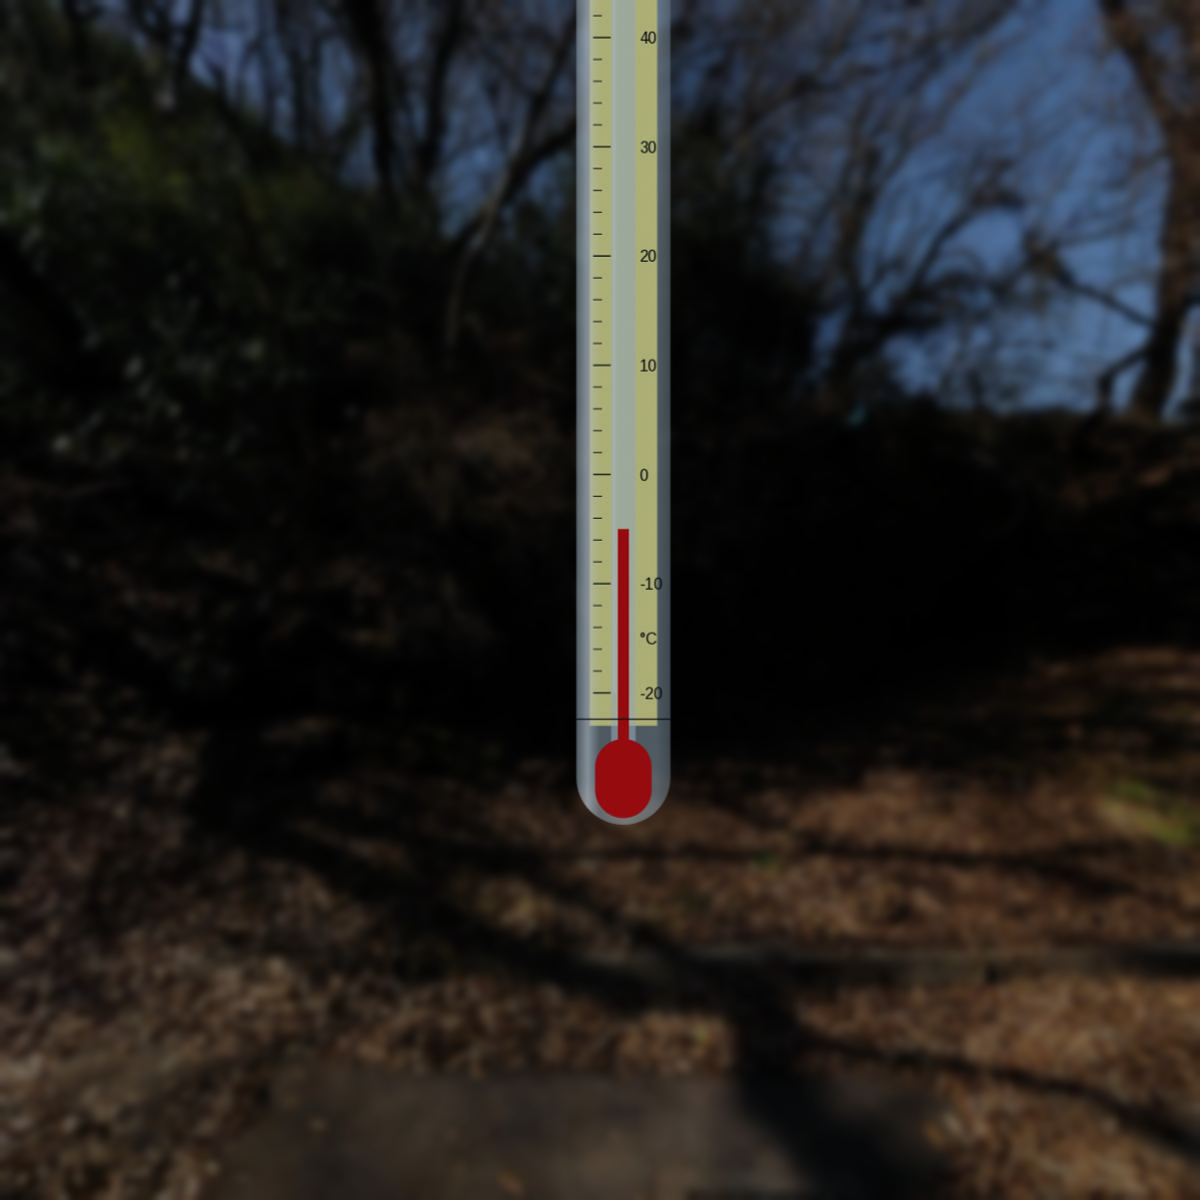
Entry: -5°C
